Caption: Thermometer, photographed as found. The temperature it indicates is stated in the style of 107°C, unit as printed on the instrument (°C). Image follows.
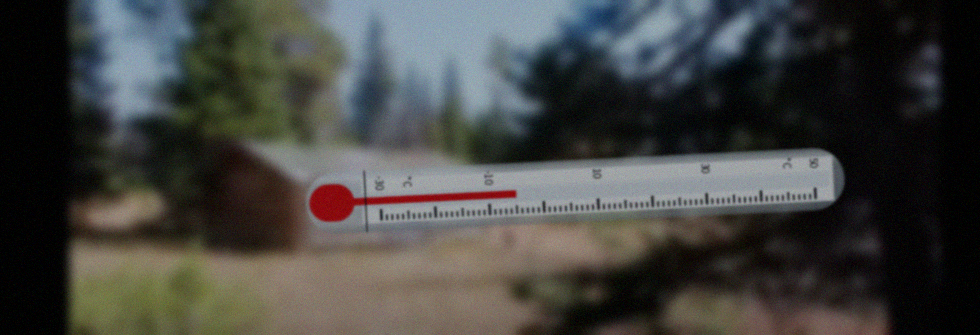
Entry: -5°C
